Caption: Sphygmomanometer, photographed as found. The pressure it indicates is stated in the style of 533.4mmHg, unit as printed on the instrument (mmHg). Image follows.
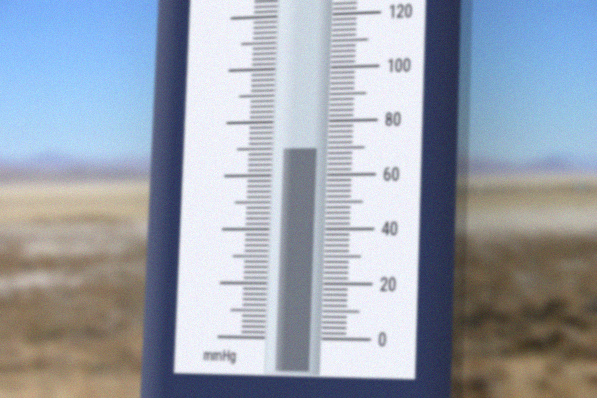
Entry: 70mmHg
